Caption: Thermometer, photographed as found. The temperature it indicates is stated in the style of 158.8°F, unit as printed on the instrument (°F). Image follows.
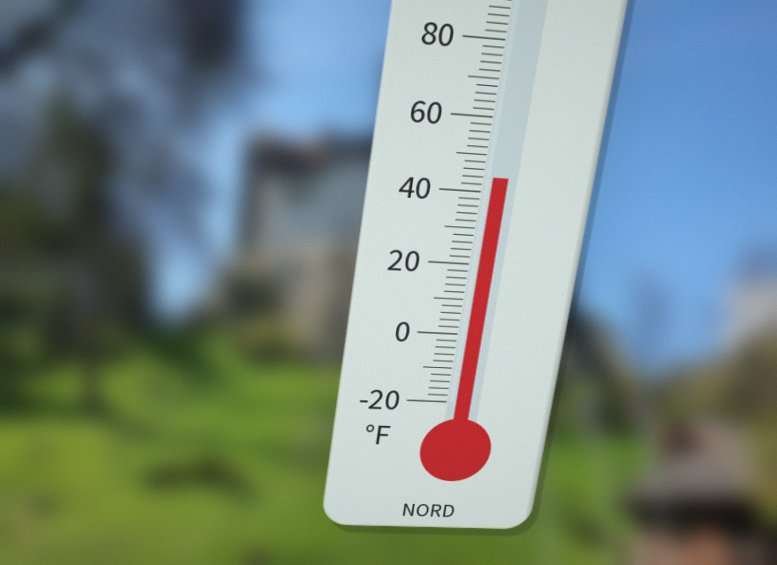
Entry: 44°F
